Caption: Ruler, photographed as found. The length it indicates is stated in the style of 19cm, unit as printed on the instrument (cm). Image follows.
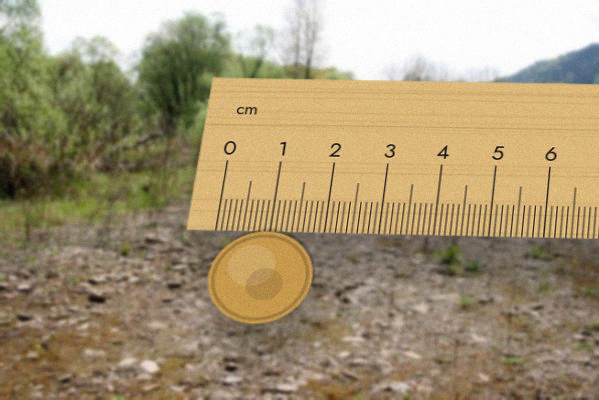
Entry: 1.9cm
